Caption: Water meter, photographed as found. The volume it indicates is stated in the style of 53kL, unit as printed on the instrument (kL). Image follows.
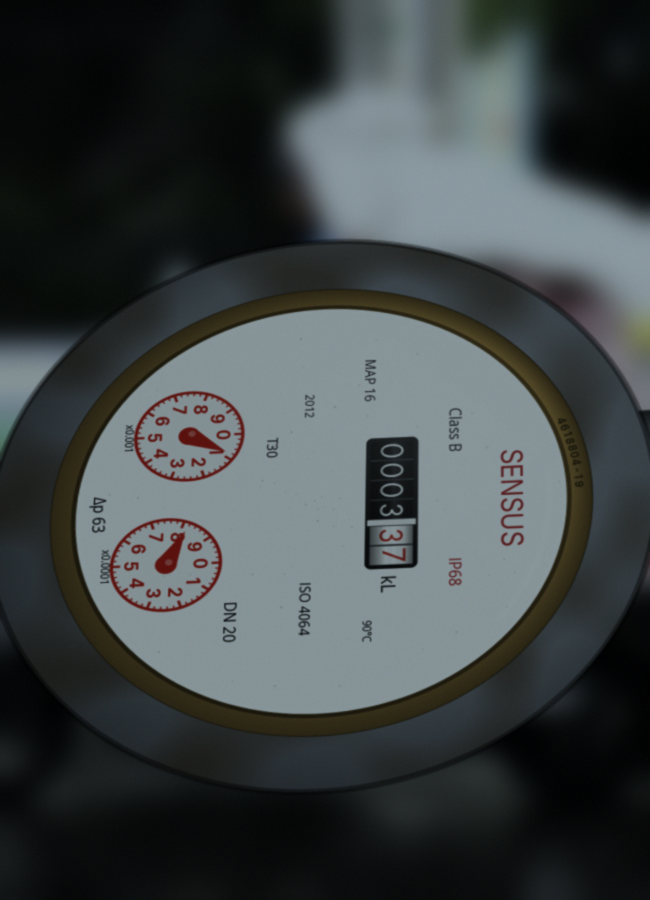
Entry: 3.3708kL
